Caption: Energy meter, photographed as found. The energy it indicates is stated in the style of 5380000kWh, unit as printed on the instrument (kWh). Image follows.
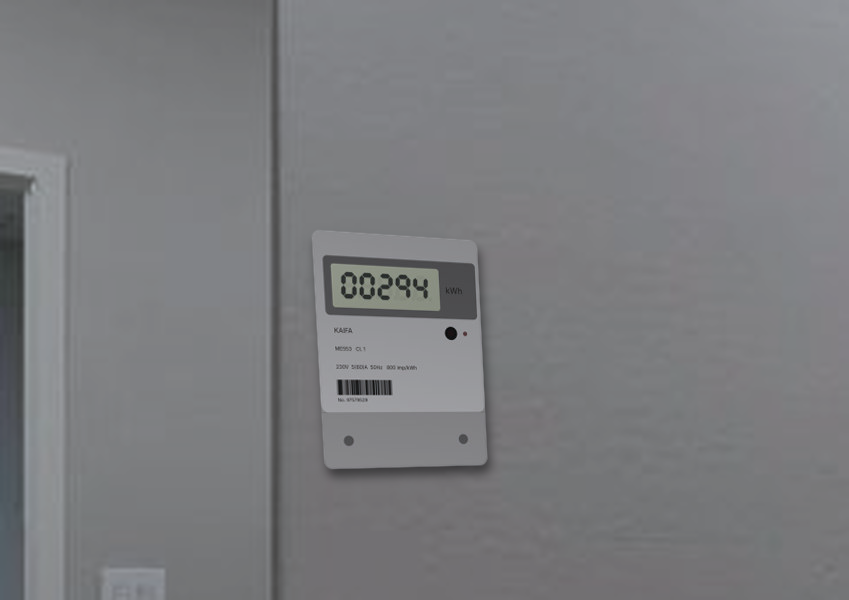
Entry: 294kWh
